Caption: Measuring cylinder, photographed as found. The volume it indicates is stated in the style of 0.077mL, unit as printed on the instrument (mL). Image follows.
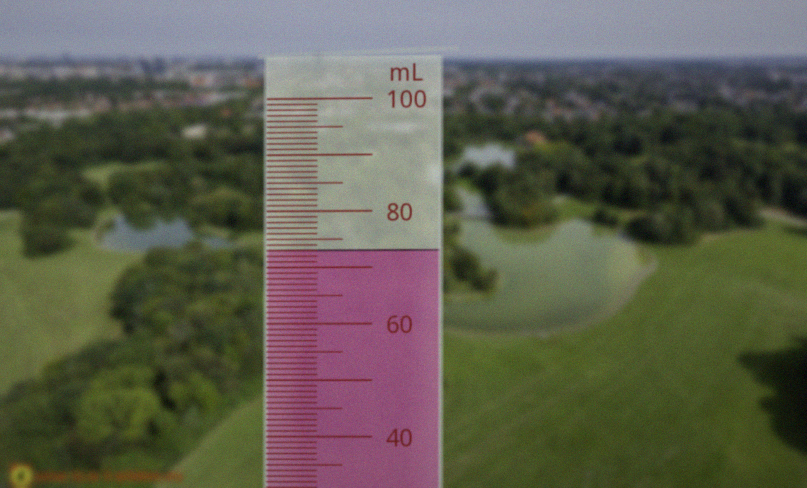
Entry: 73mL
